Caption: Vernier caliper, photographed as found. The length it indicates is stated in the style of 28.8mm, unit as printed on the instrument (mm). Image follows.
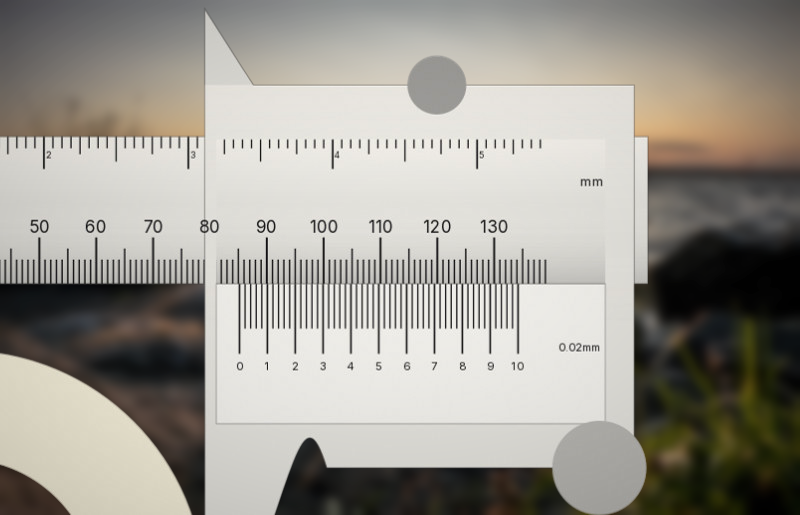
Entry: 85.2mm
